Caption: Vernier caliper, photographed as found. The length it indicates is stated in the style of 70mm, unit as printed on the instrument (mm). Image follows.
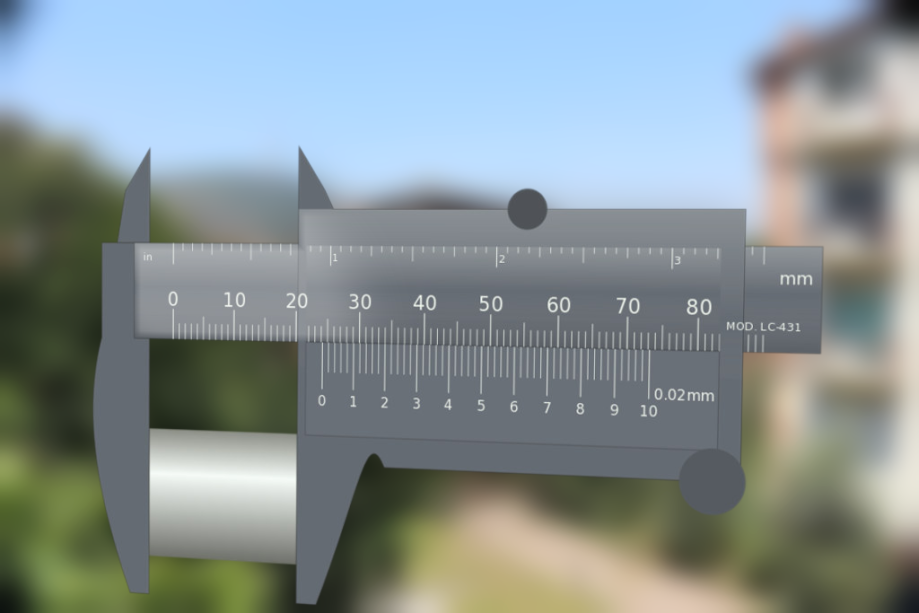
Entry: 24.2mm
